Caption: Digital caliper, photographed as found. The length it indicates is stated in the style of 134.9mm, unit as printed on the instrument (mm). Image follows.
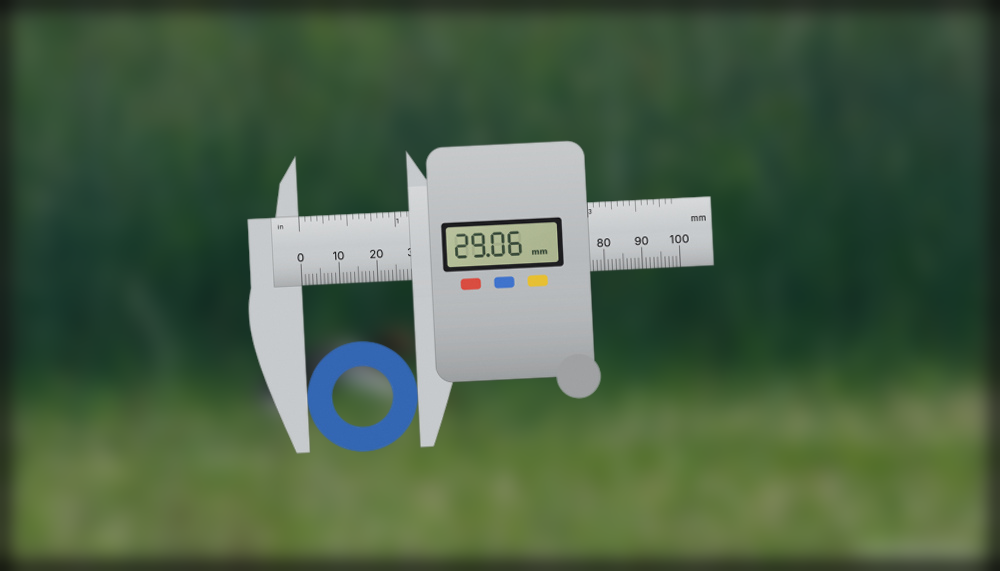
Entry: 29.06mm
